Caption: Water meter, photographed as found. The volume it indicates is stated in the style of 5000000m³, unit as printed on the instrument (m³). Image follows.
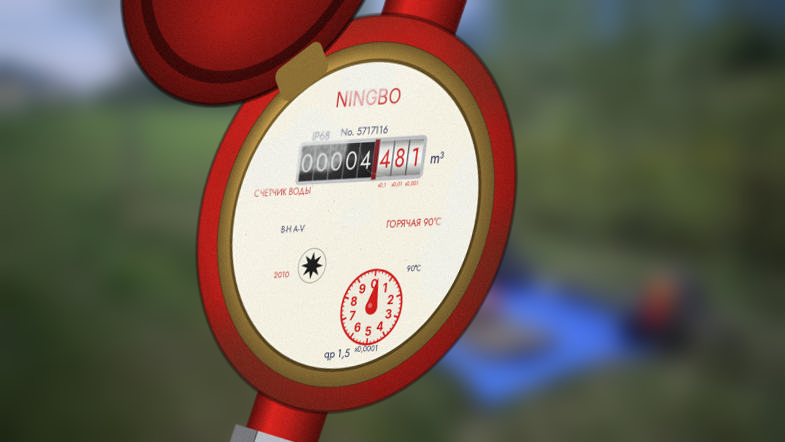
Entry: 4.4810m³
